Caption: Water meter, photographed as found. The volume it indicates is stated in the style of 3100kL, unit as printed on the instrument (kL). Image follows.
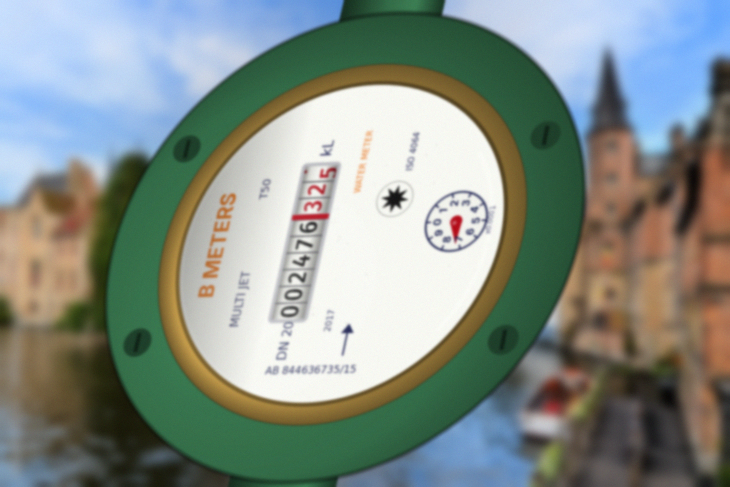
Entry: 2476.3247kL
